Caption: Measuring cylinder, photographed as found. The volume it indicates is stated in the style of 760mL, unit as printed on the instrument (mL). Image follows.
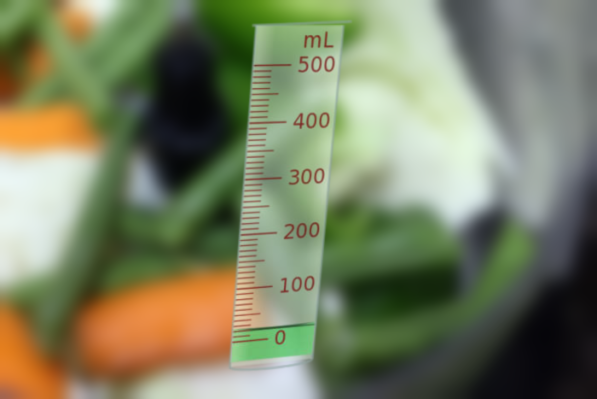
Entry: 20mL
